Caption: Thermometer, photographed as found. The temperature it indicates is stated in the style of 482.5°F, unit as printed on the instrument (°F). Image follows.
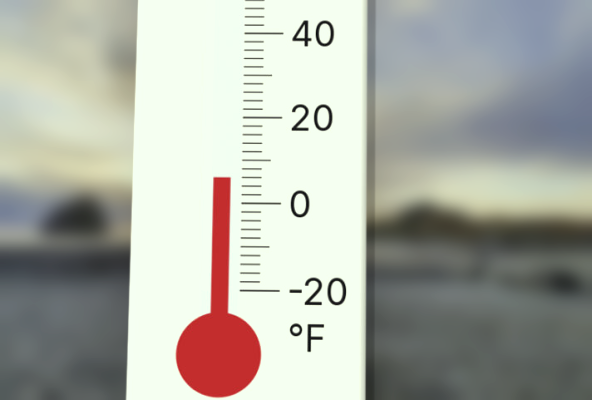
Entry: 6°F
